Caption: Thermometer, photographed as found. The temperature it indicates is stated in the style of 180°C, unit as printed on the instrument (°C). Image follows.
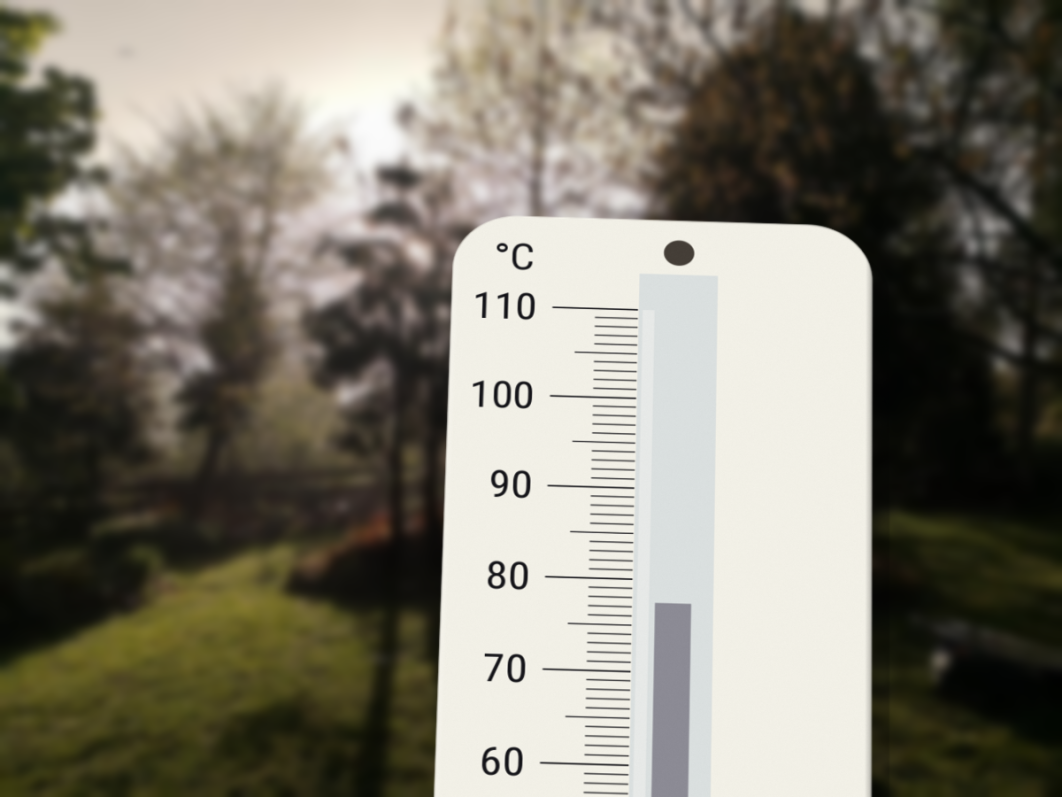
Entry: 77.5°C
